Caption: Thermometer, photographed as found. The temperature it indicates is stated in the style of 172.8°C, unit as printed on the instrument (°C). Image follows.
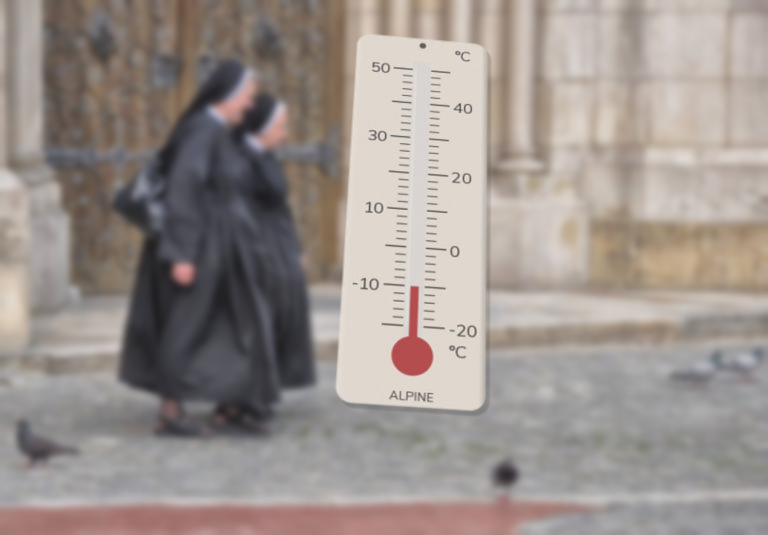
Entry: -10°C
